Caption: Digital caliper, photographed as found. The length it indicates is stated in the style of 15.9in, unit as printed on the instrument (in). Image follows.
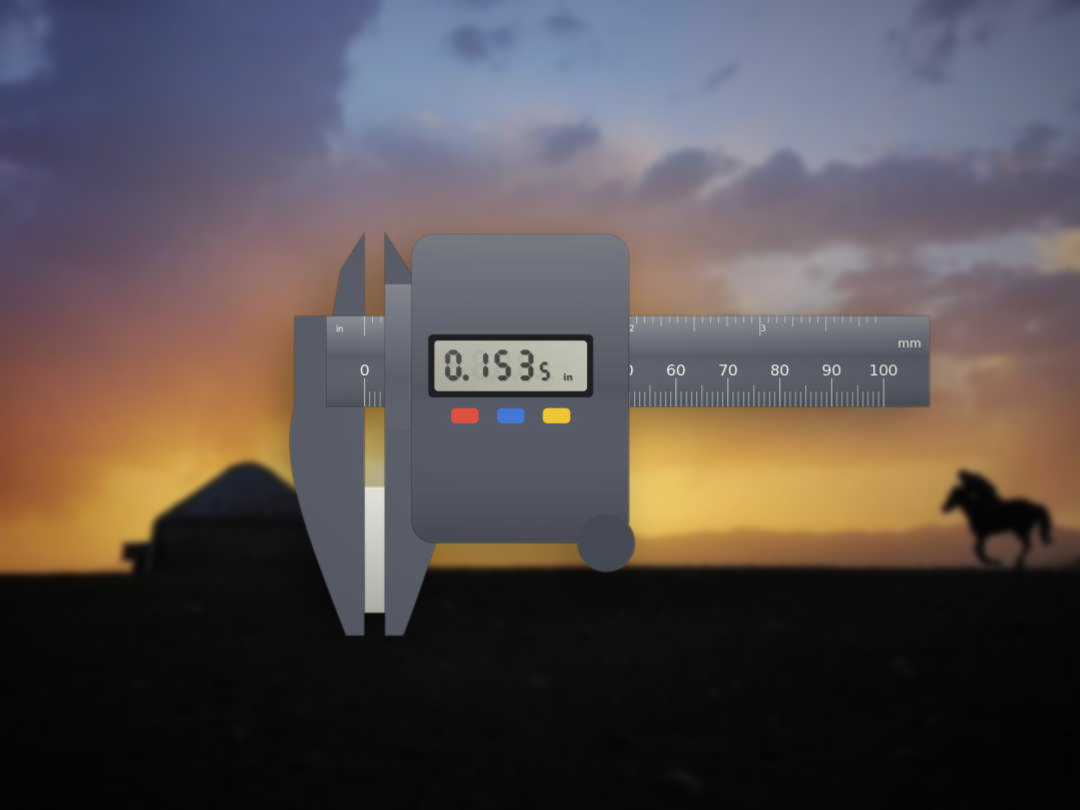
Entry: 0.1535in
